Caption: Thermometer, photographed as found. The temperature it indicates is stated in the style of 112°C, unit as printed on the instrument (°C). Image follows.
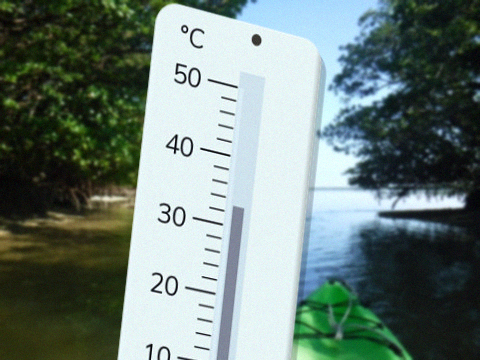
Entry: 33°C
